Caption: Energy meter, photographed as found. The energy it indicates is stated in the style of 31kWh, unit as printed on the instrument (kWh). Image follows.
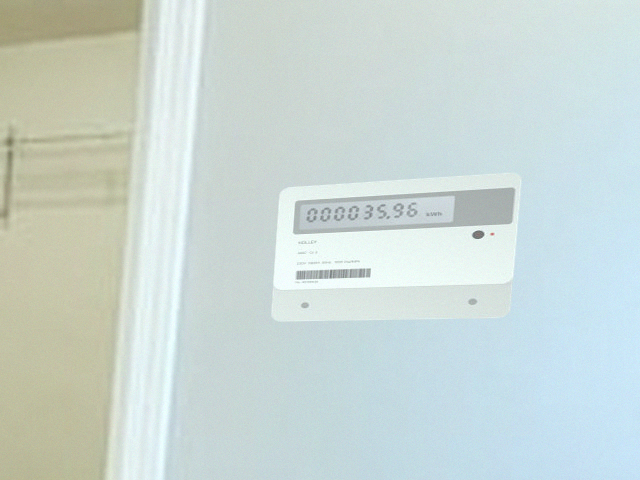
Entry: 35.96kWh
